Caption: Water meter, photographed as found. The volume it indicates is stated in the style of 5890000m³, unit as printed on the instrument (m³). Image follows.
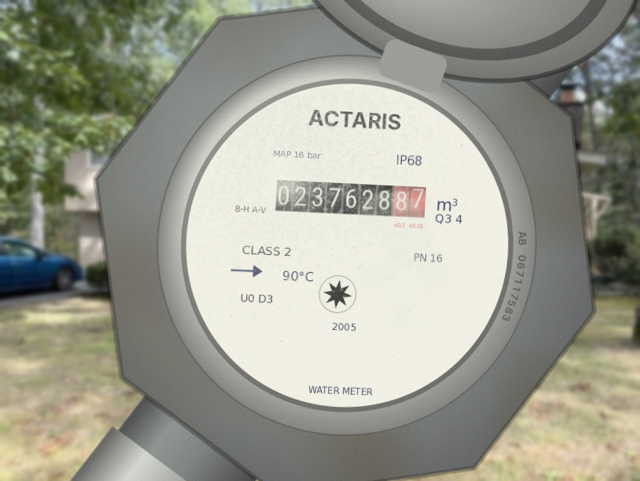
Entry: 237628.87m³
